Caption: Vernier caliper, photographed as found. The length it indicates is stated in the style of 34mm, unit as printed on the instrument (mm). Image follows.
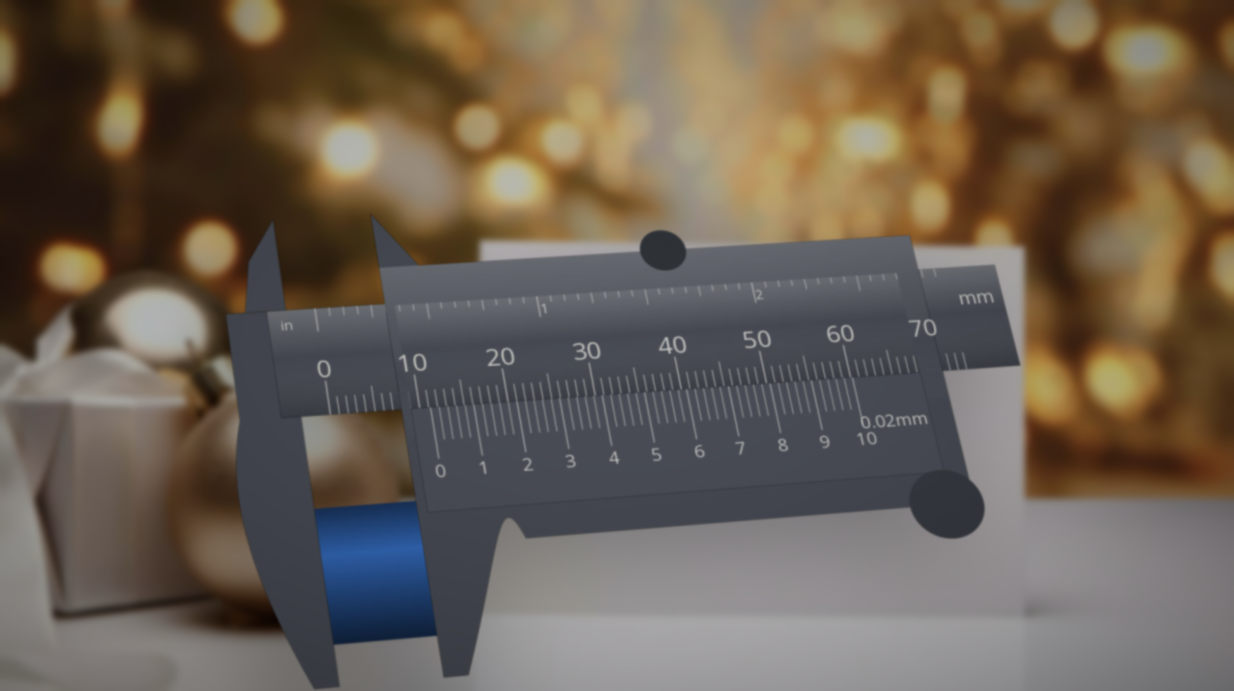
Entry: 11.2mm
